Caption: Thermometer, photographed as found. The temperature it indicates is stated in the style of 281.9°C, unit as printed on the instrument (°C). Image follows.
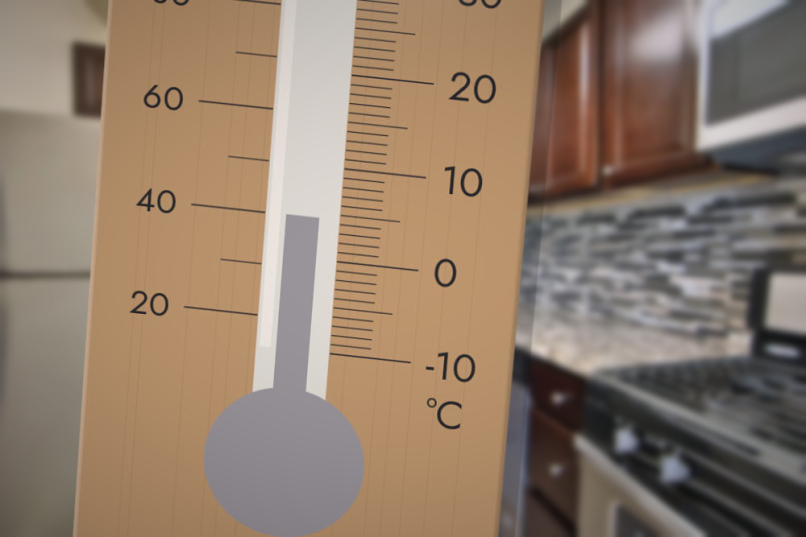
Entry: 4.5°C
